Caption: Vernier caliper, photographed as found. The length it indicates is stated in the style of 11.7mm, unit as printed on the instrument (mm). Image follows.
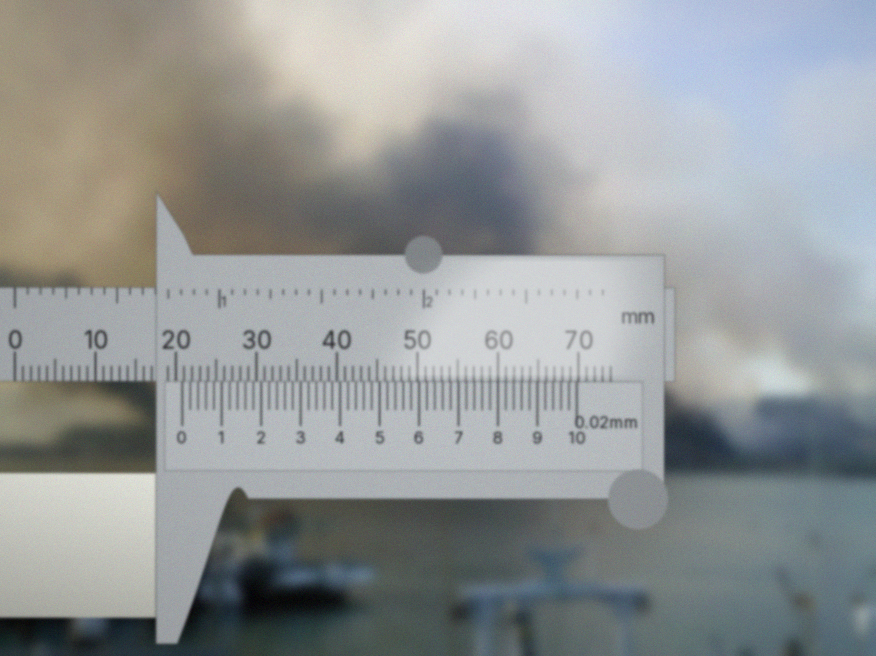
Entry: 20.8mm
